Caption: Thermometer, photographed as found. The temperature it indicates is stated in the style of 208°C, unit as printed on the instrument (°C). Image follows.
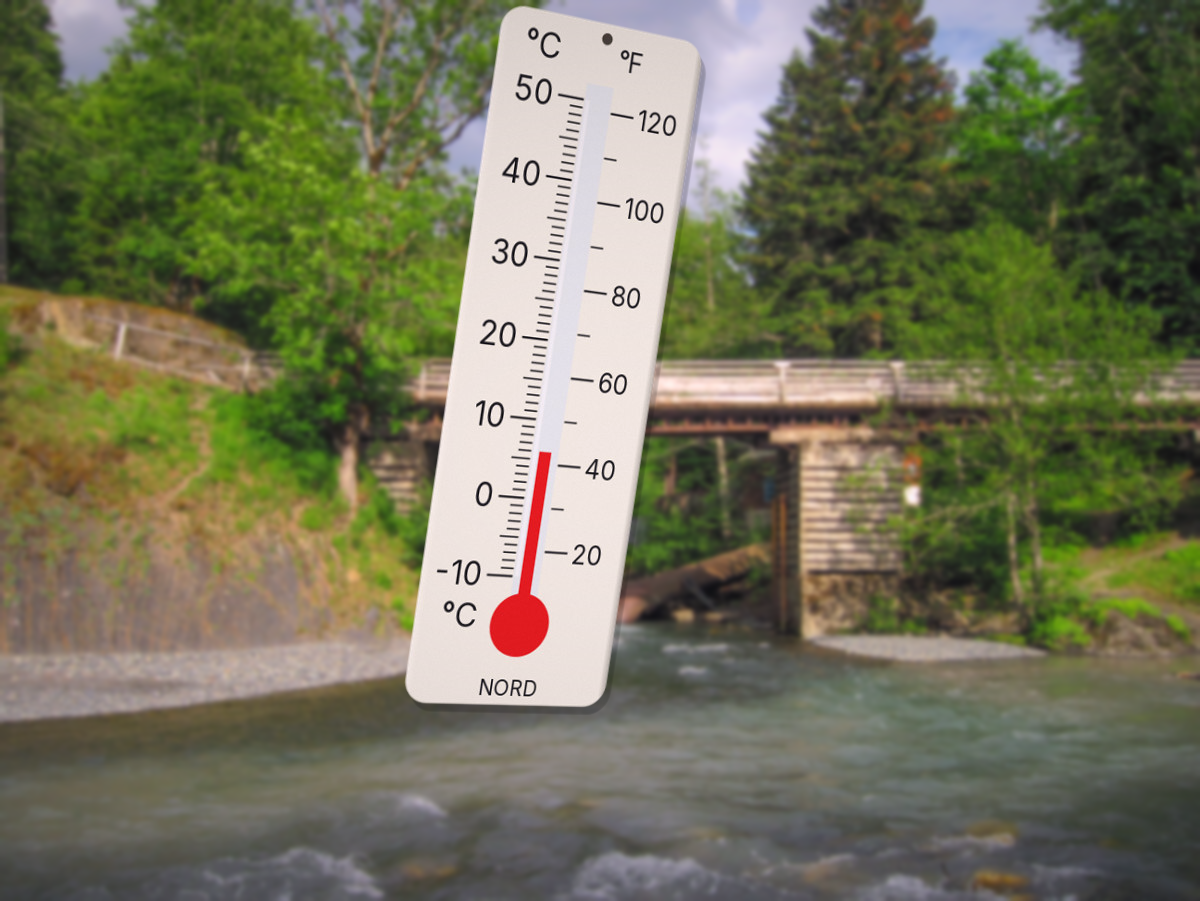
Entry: 6°C
